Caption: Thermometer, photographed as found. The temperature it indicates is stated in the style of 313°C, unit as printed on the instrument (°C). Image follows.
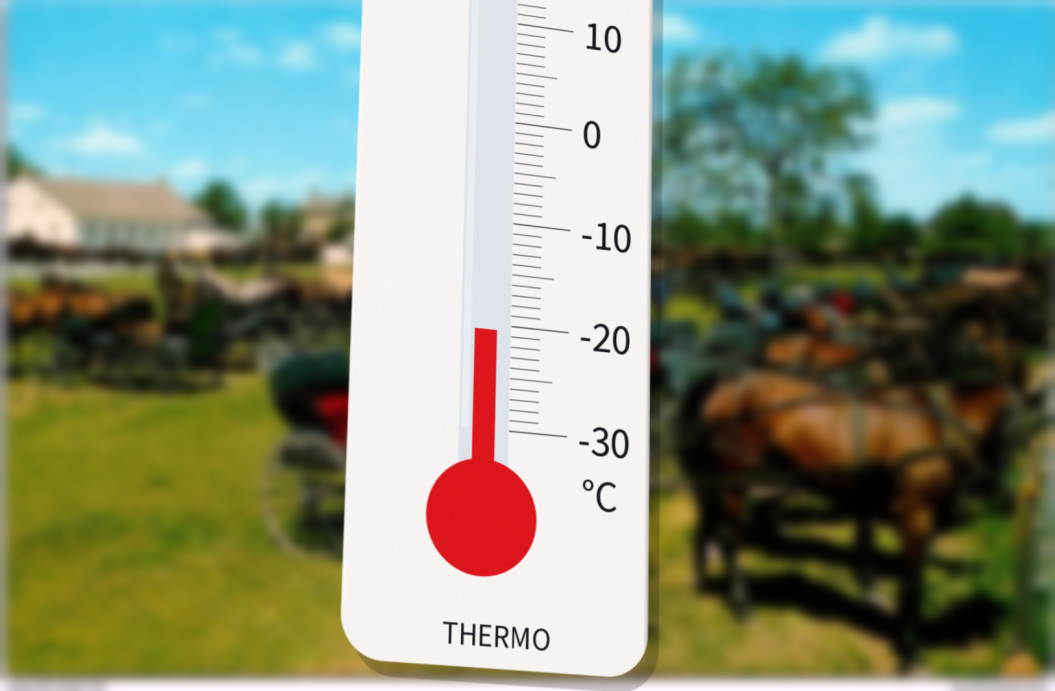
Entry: -20.5°C
